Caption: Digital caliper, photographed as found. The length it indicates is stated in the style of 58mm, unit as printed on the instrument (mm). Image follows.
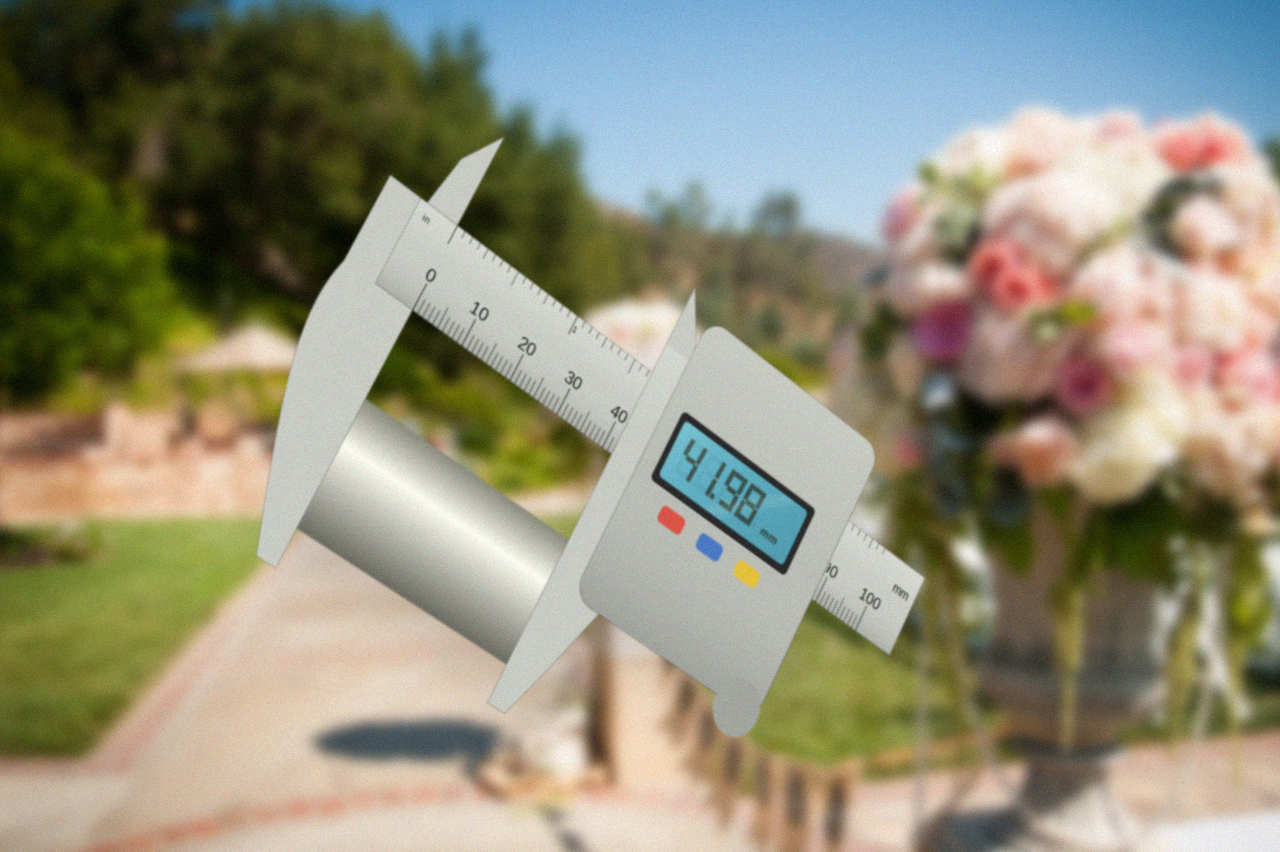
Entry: 41.98mm
